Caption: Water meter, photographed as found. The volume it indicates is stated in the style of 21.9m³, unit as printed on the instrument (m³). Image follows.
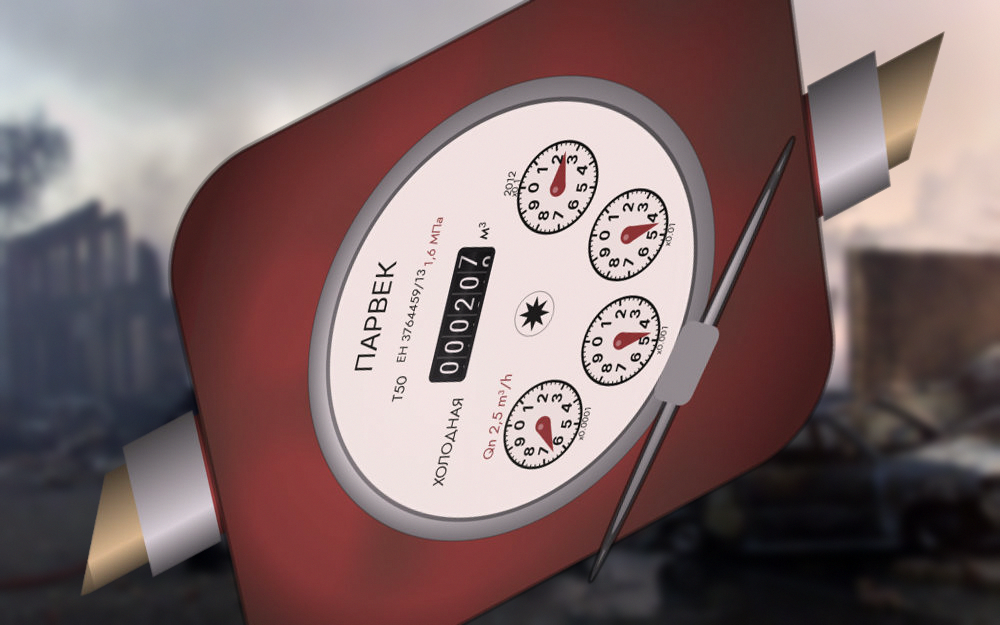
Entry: 207.2446m³
